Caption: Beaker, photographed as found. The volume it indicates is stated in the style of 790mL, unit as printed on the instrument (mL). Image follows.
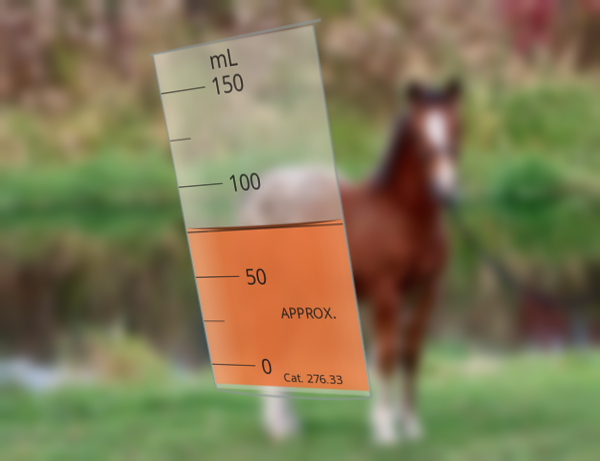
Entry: 75mL
